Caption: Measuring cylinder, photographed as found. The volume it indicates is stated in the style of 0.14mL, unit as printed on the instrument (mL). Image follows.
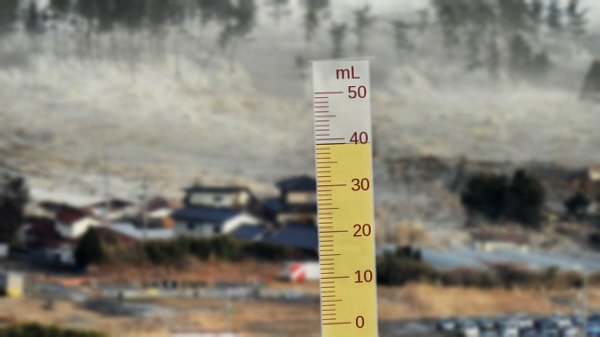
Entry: 39mL
